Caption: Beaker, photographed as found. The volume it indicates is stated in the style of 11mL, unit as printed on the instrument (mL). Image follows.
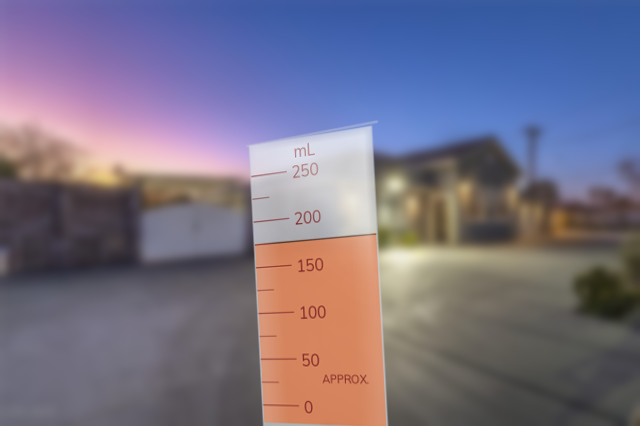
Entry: 175mL
